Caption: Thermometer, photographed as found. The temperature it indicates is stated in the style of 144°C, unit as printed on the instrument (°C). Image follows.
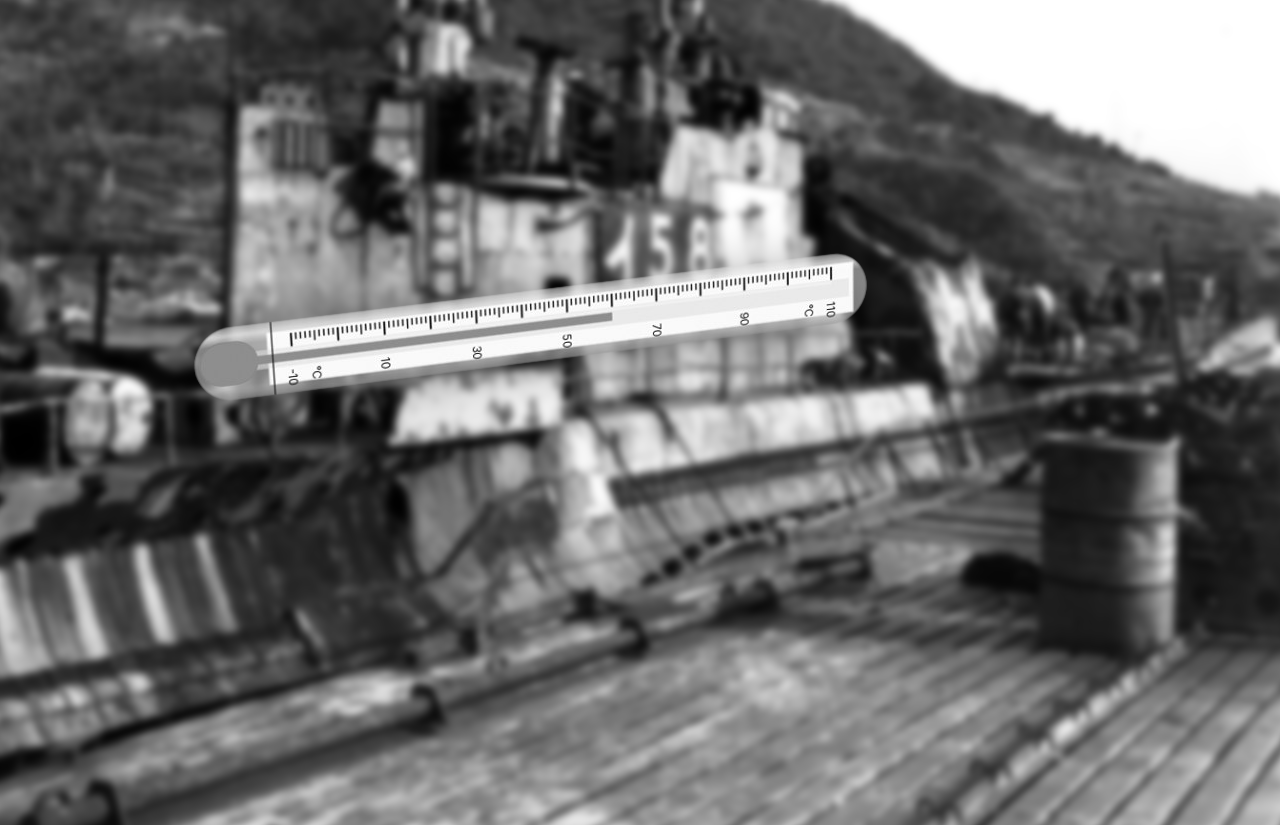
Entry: 60°C
